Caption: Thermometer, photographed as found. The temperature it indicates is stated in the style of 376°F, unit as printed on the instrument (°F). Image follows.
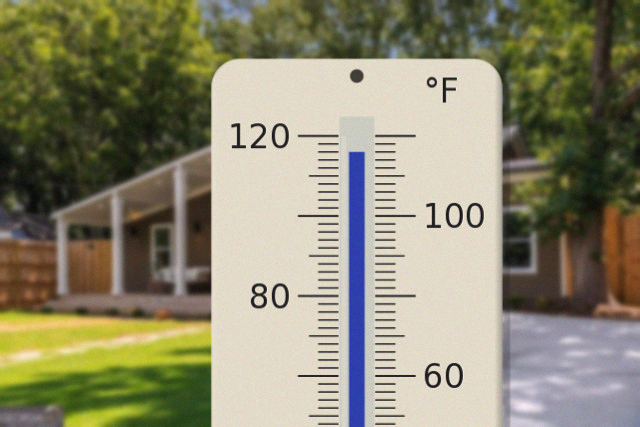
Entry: 116°F
